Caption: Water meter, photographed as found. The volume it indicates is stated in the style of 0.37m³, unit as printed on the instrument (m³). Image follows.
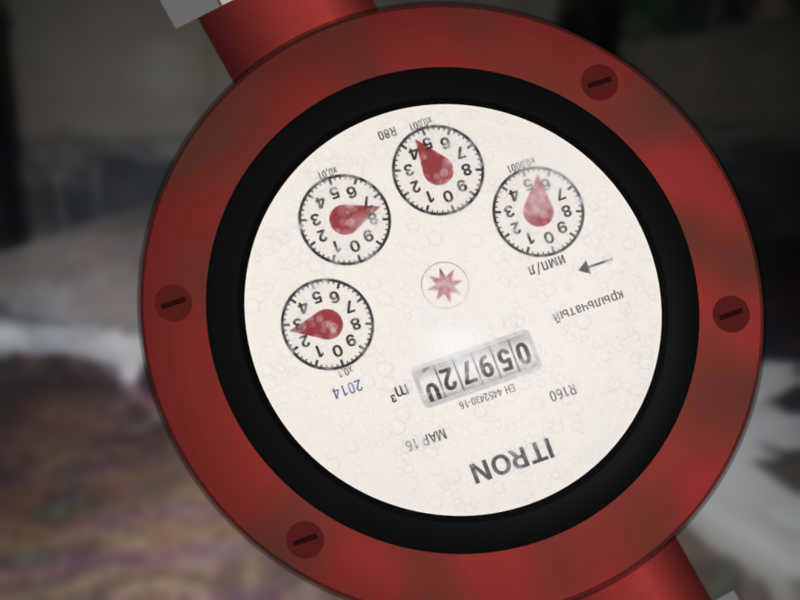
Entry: 59720.2745m³
